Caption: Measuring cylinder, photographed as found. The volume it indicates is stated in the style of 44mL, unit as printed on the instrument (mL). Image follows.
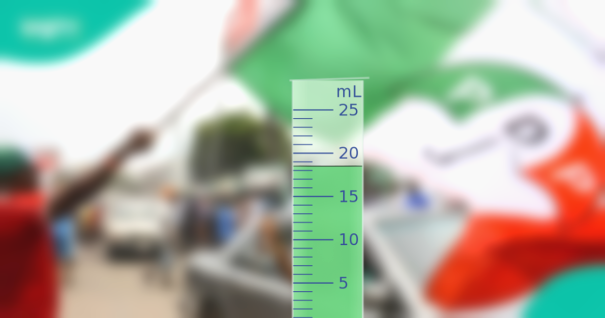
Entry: 18.5mL
